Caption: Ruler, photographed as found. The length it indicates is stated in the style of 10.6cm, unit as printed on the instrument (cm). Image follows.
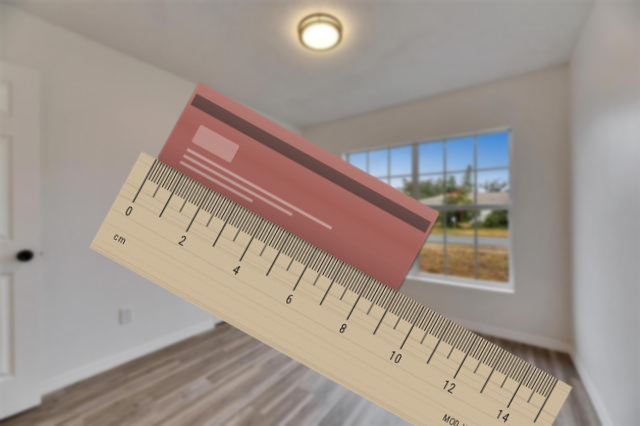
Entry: 9cm
